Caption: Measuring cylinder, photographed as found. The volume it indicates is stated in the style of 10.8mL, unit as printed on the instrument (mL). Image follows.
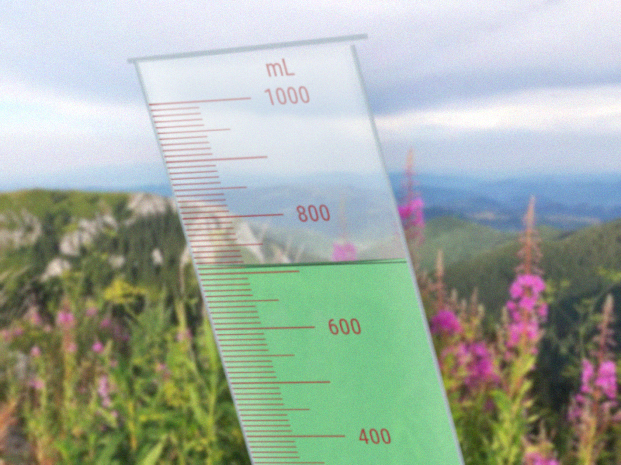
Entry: 710mL
